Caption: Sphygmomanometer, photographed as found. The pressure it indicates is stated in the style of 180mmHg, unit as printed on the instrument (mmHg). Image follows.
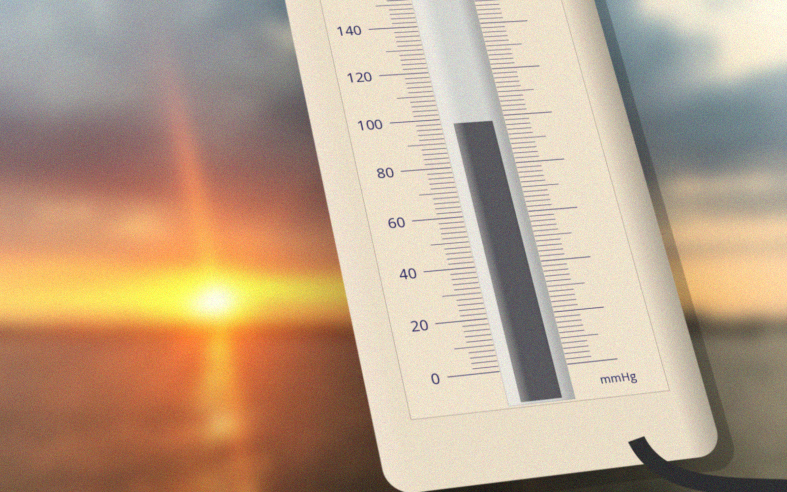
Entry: 98mmHg
